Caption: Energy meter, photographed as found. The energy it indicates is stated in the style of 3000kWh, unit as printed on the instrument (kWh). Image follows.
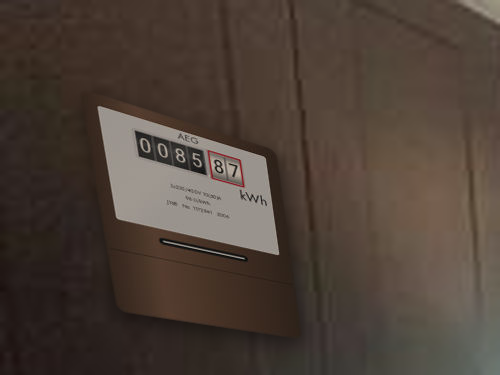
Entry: 85.87kWh
